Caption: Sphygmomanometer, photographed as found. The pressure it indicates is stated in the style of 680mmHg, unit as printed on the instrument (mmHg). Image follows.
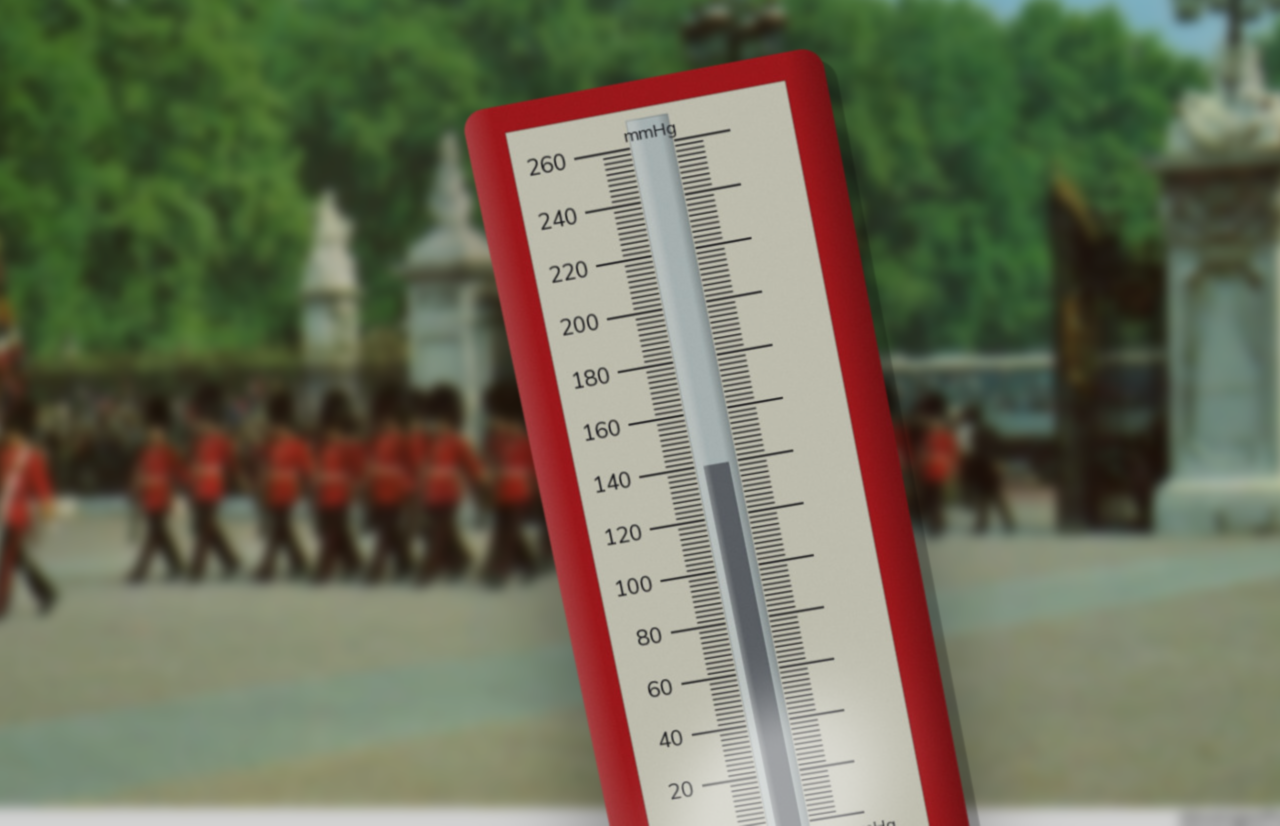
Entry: 140mmHg
